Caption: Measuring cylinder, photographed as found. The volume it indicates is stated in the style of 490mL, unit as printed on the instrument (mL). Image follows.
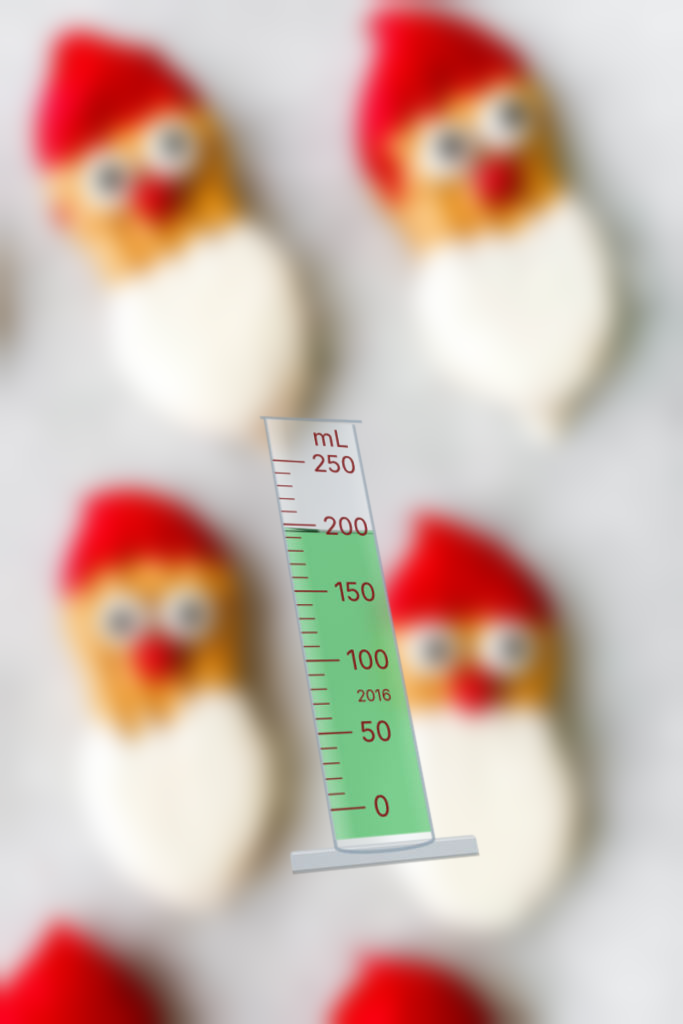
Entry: 195mL
